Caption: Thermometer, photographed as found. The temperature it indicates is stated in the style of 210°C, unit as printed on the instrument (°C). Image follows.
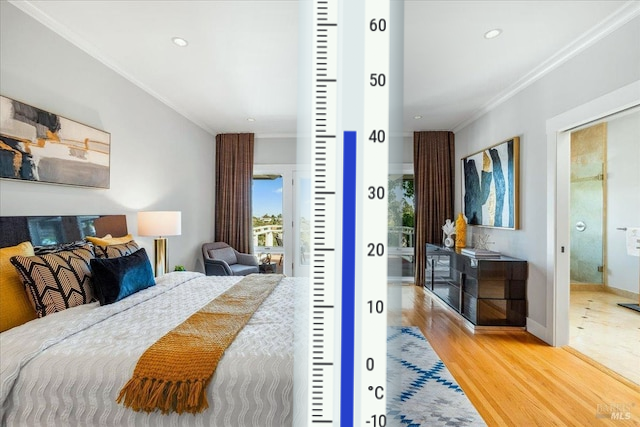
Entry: 41°C
